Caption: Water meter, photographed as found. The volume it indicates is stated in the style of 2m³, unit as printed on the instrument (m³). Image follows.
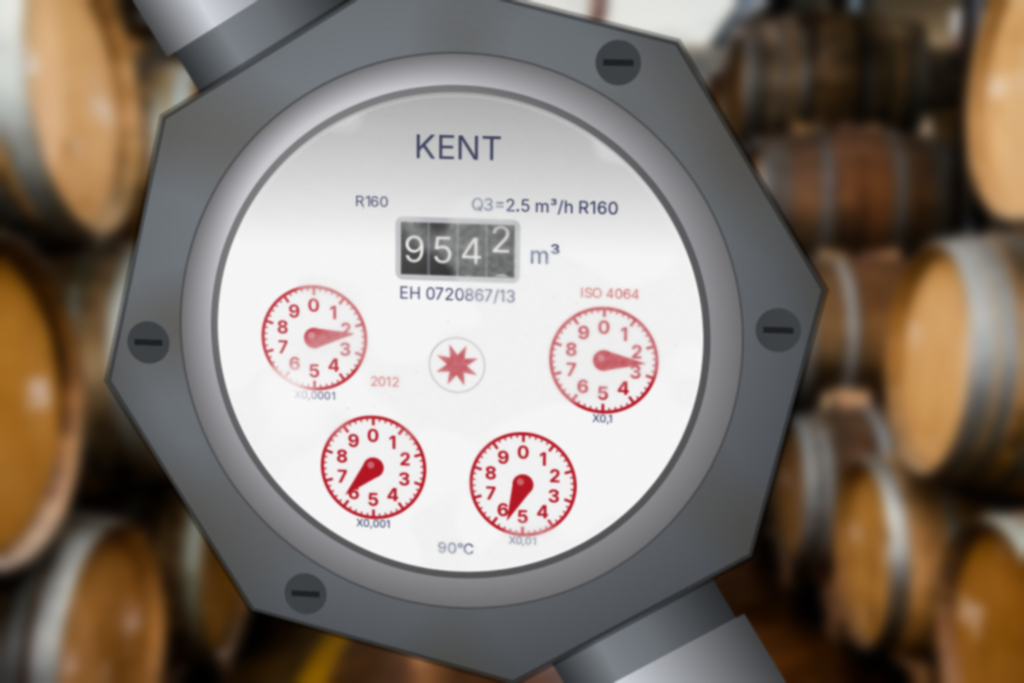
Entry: 9542.2562m³
